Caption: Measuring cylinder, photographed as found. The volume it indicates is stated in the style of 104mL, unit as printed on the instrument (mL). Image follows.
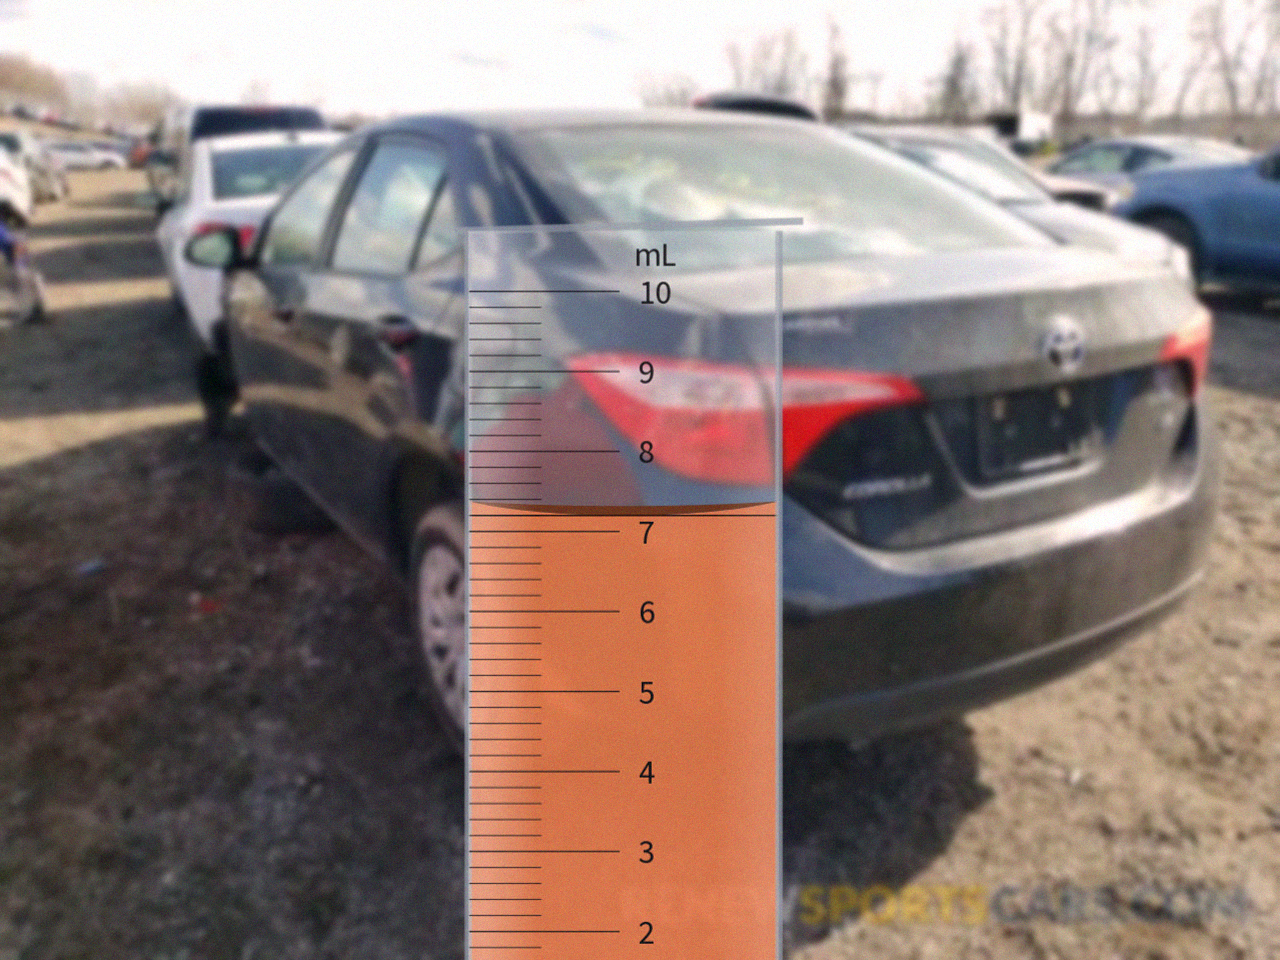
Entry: 7.2mL
